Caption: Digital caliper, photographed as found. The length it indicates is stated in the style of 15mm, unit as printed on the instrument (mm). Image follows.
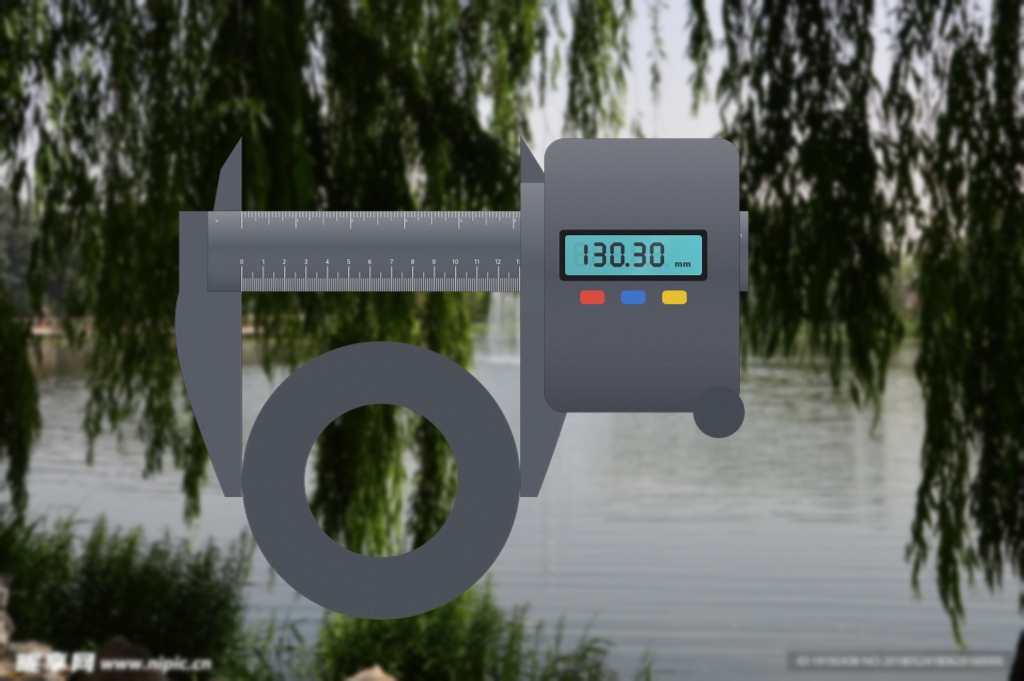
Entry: 130.30mm
